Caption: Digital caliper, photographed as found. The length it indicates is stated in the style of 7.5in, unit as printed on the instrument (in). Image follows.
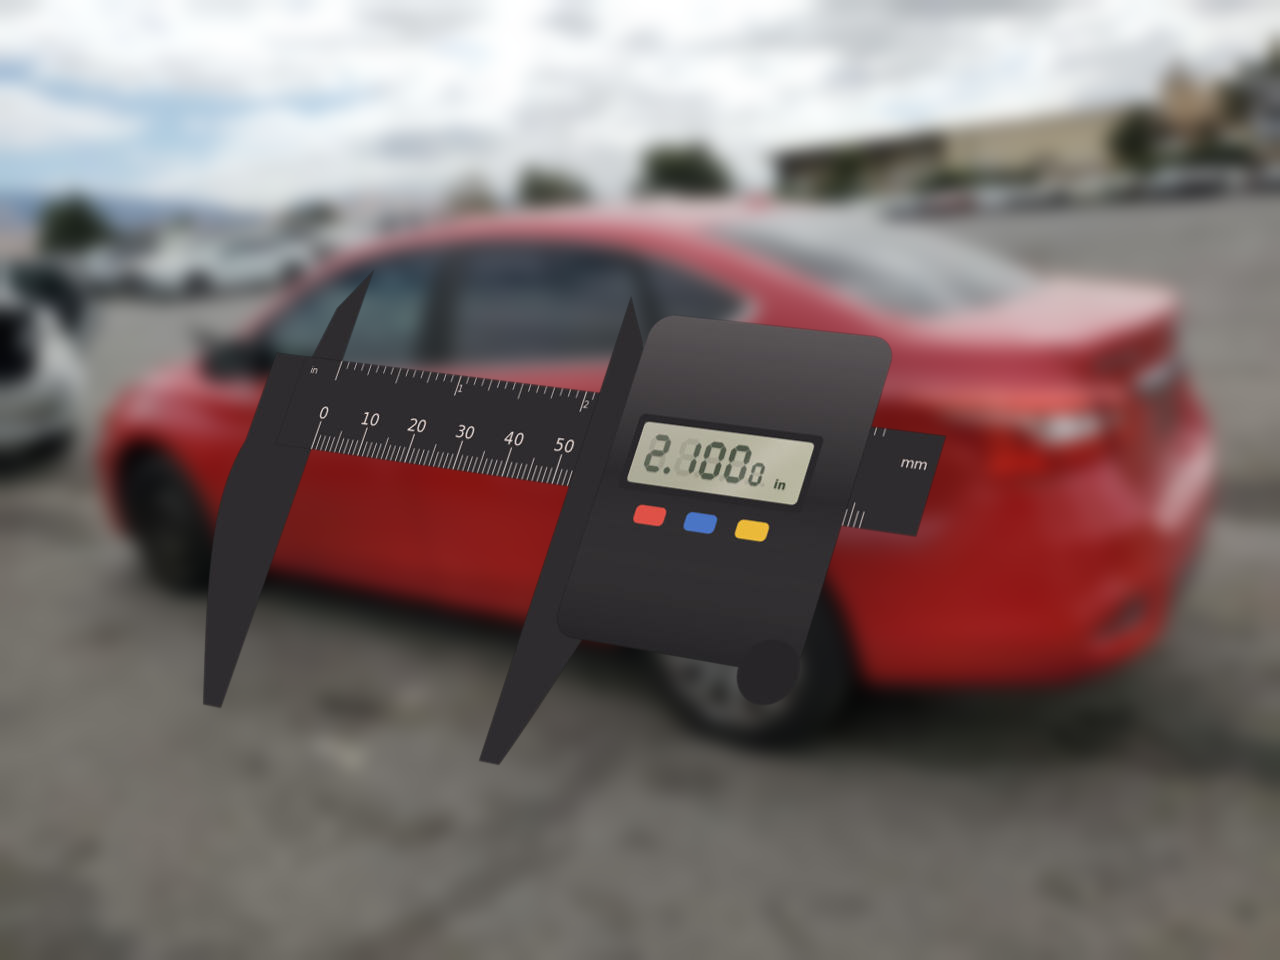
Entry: 2.1000in
